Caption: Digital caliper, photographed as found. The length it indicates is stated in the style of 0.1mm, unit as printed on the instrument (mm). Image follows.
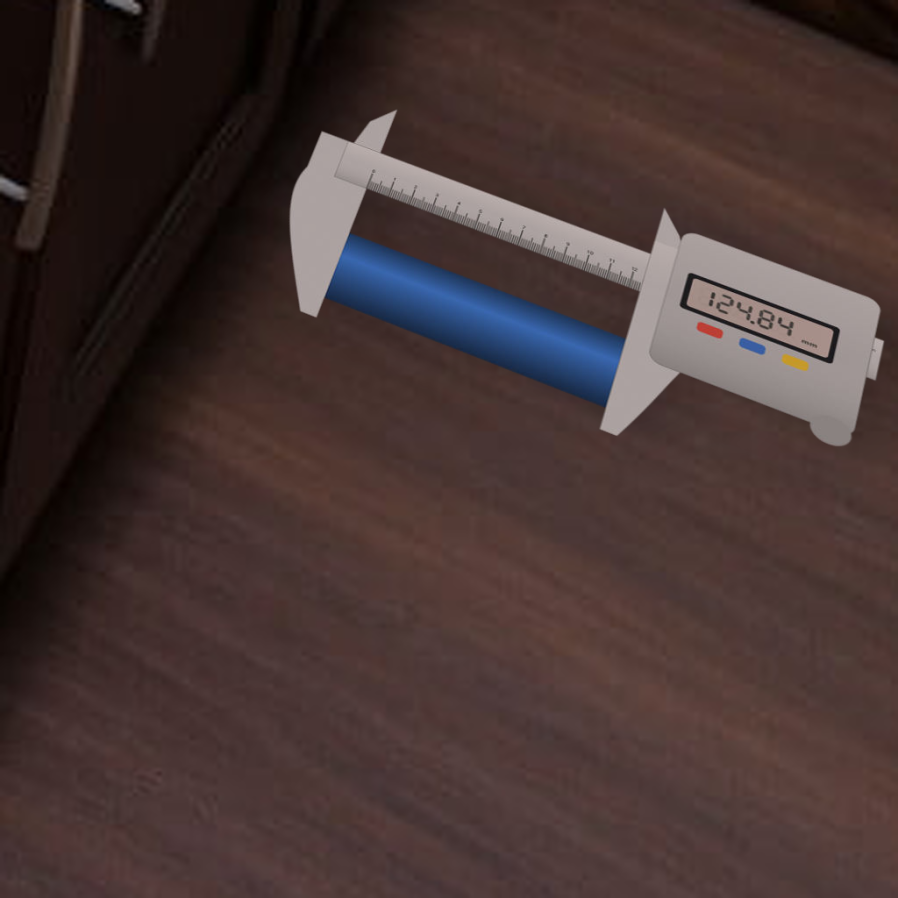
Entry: 124.84mm
